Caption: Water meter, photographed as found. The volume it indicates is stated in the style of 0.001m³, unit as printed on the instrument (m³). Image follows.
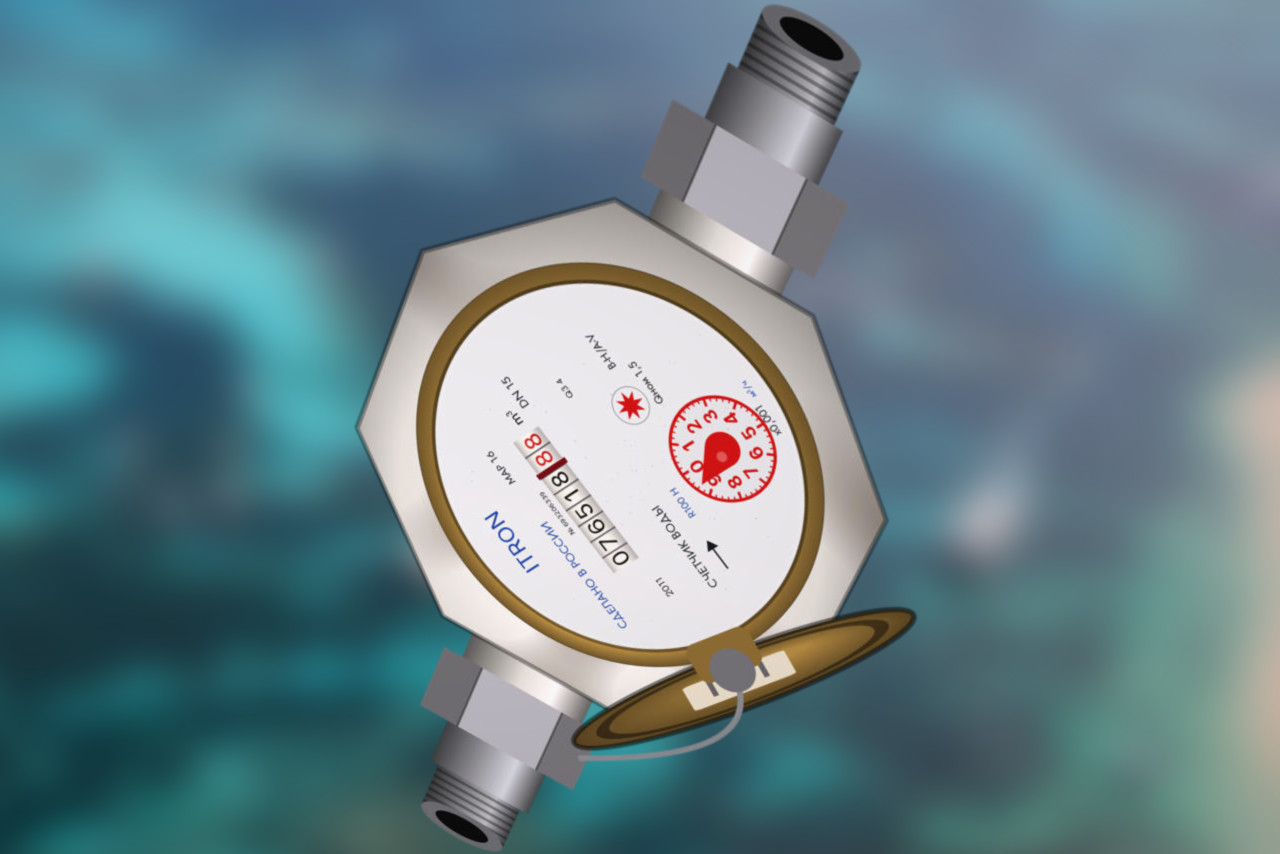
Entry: 76518.879m³
